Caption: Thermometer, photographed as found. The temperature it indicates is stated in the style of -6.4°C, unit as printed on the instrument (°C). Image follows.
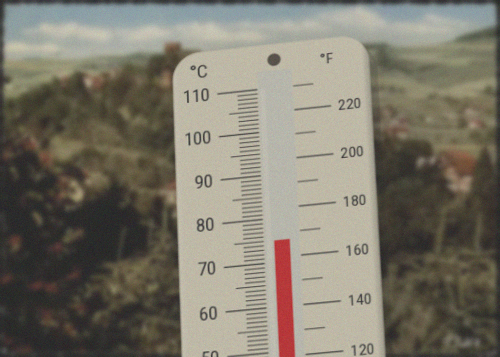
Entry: 75°C
